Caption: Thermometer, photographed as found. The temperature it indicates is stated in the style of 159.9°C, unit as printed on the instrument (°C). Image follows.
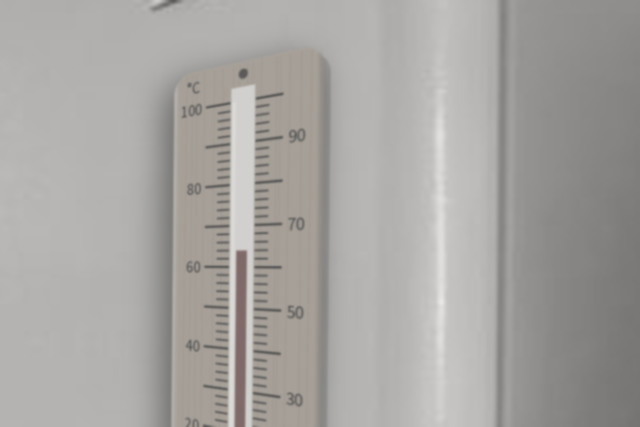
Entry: 64°C
